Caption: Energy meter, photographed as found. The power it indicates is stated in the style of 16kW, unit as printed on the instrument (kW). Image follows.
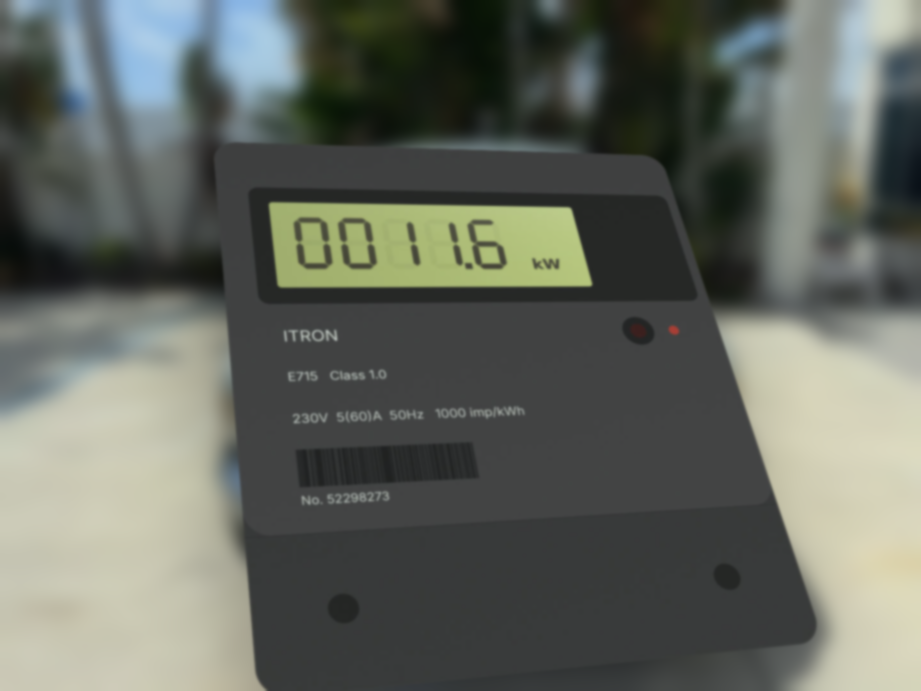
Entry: 11.6kW
